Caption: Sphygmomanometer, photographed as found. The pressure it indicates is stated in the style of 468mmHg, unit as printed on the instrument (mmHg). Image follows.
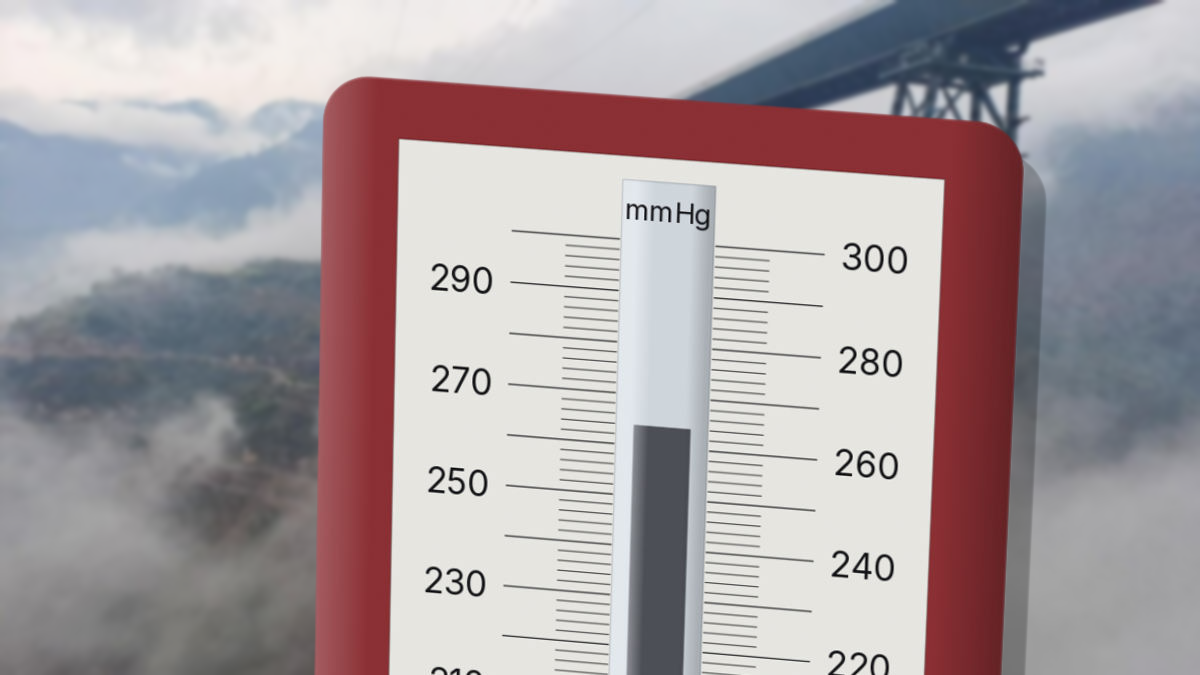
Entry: 264mmHg
